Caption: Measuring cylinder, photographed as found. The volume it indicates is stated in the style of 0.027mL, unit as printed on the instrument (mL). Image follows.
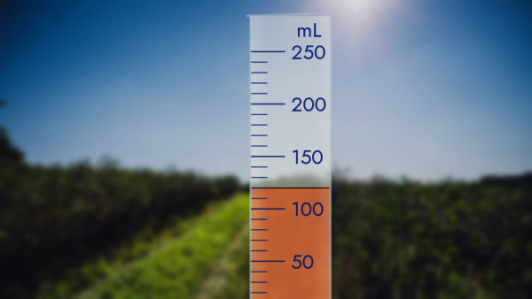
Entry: 120mL
